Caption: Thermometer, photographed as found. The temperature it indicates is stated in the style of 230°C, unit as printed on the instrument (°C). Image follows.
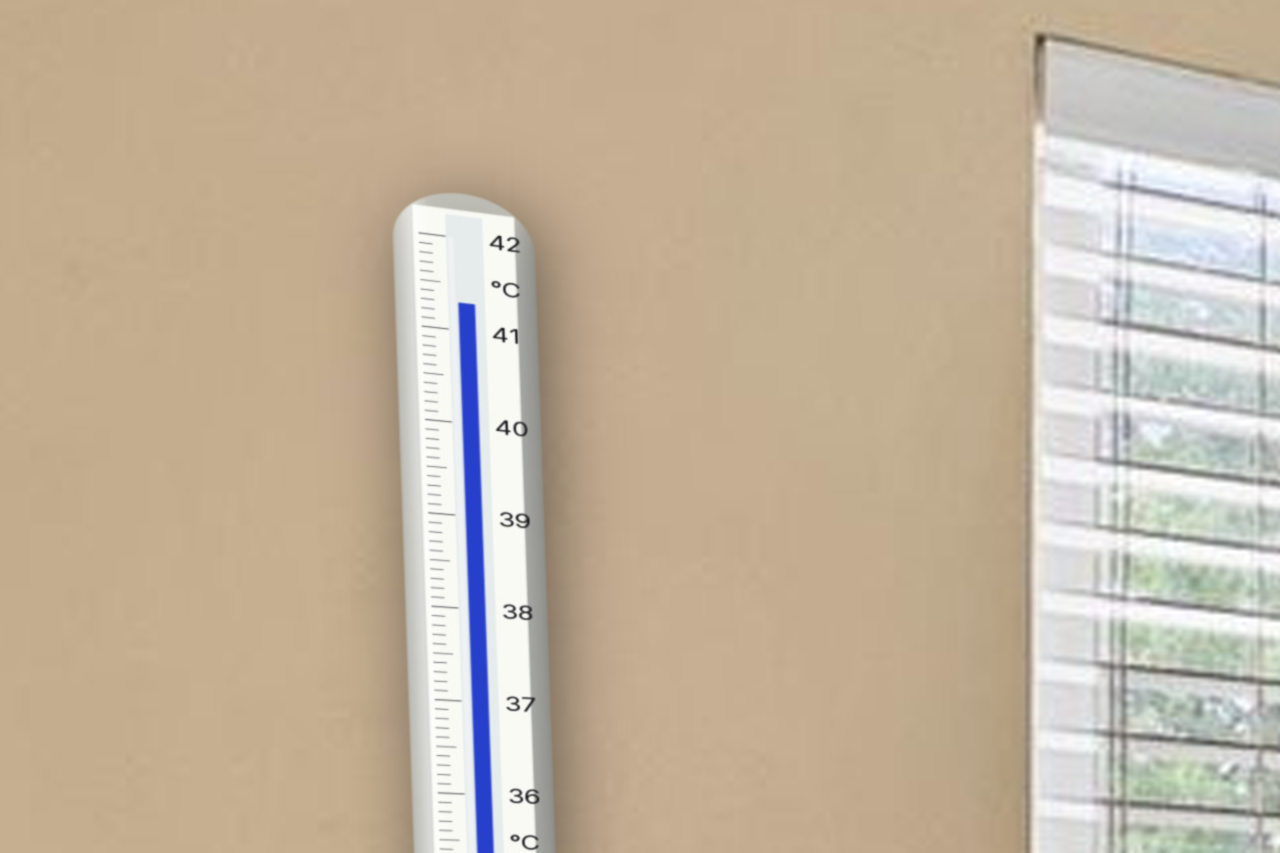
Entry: 41.3°C
